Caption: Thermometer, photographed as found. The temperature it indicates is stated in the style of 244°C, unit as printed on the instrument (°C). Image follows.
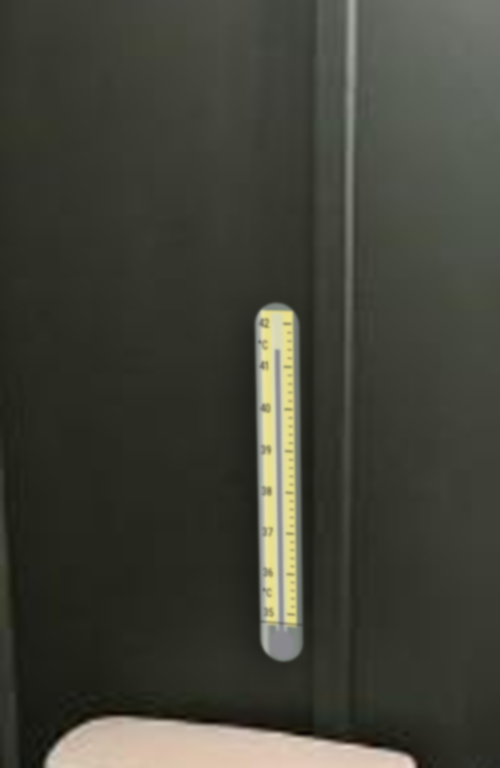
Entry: 41.4°C
